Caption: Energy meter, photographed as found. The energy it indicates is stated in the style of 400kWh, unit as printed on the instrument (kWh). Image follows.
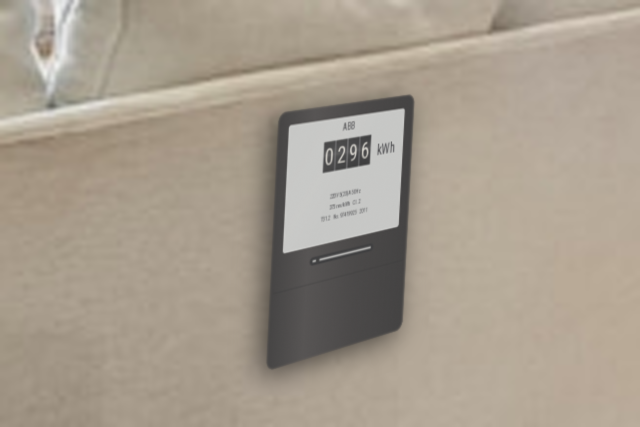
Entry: 296kWh
